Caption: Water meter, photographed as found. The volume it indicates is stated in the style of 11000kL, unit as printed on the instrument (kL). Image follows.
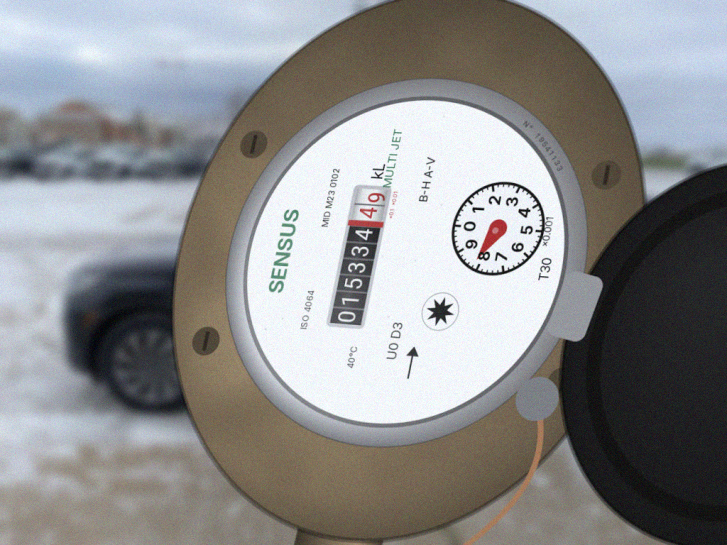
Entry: 15334.488kL
